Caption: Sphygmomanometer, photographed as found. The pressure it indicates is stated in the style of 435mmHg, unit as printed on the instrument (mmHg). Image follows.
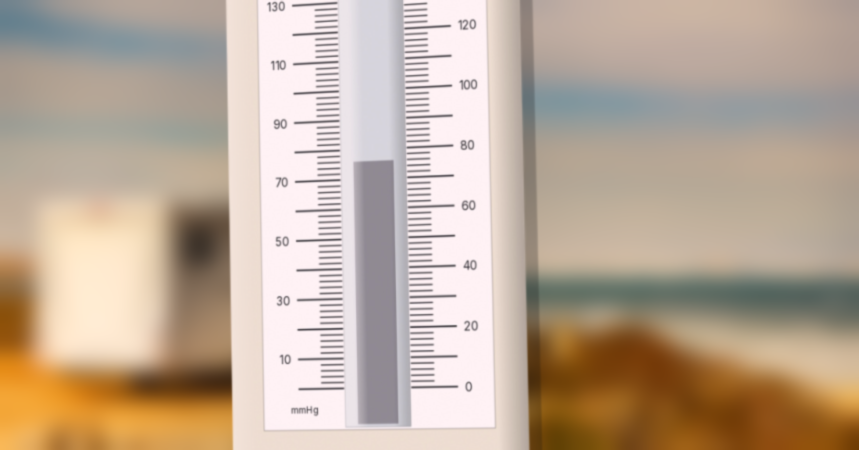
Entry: 76mmHg
